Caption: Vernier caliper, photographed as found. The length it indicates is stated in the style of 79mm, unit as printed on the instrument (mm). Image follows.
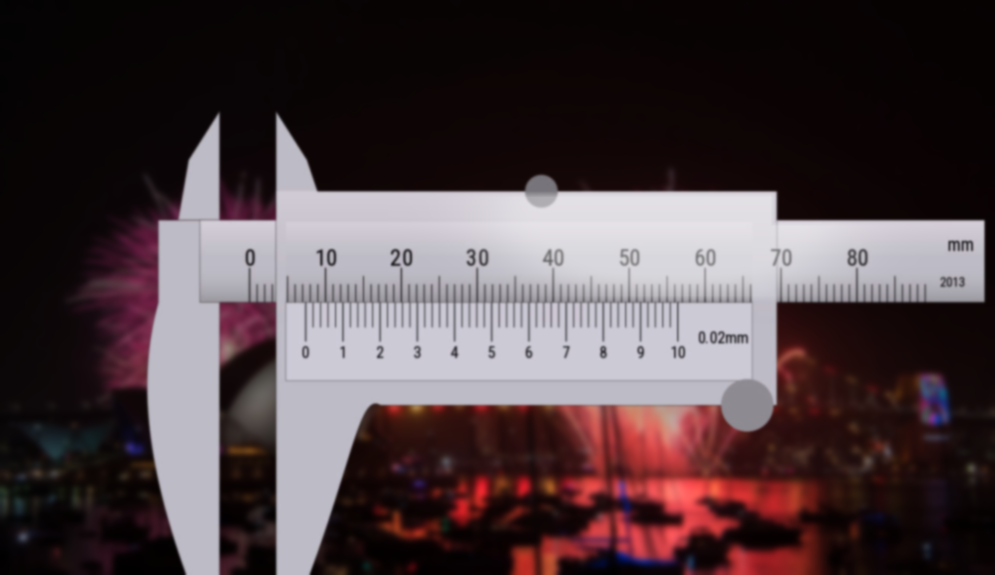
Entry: 7.4mm
